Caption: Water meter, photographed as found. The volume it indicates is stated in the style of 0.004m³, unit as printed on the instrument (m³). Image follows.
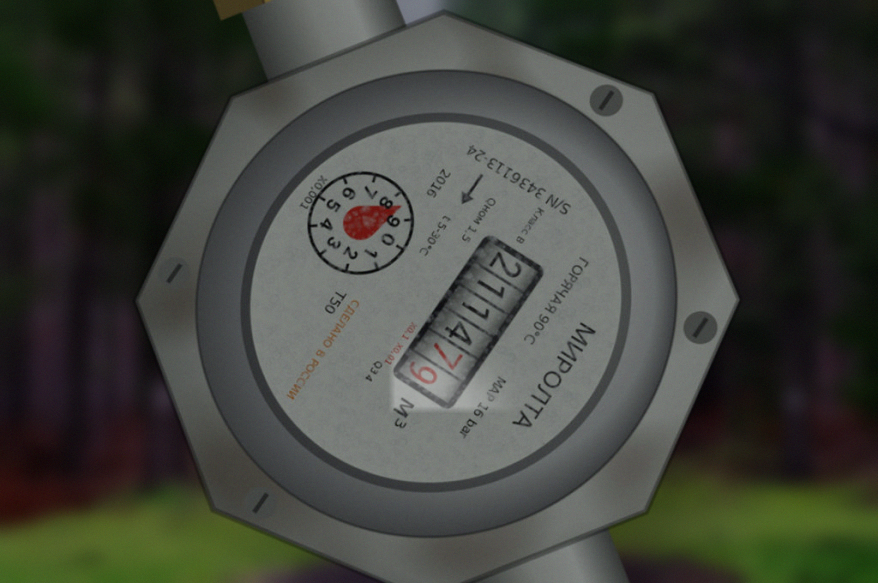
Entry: 2114.788m³
